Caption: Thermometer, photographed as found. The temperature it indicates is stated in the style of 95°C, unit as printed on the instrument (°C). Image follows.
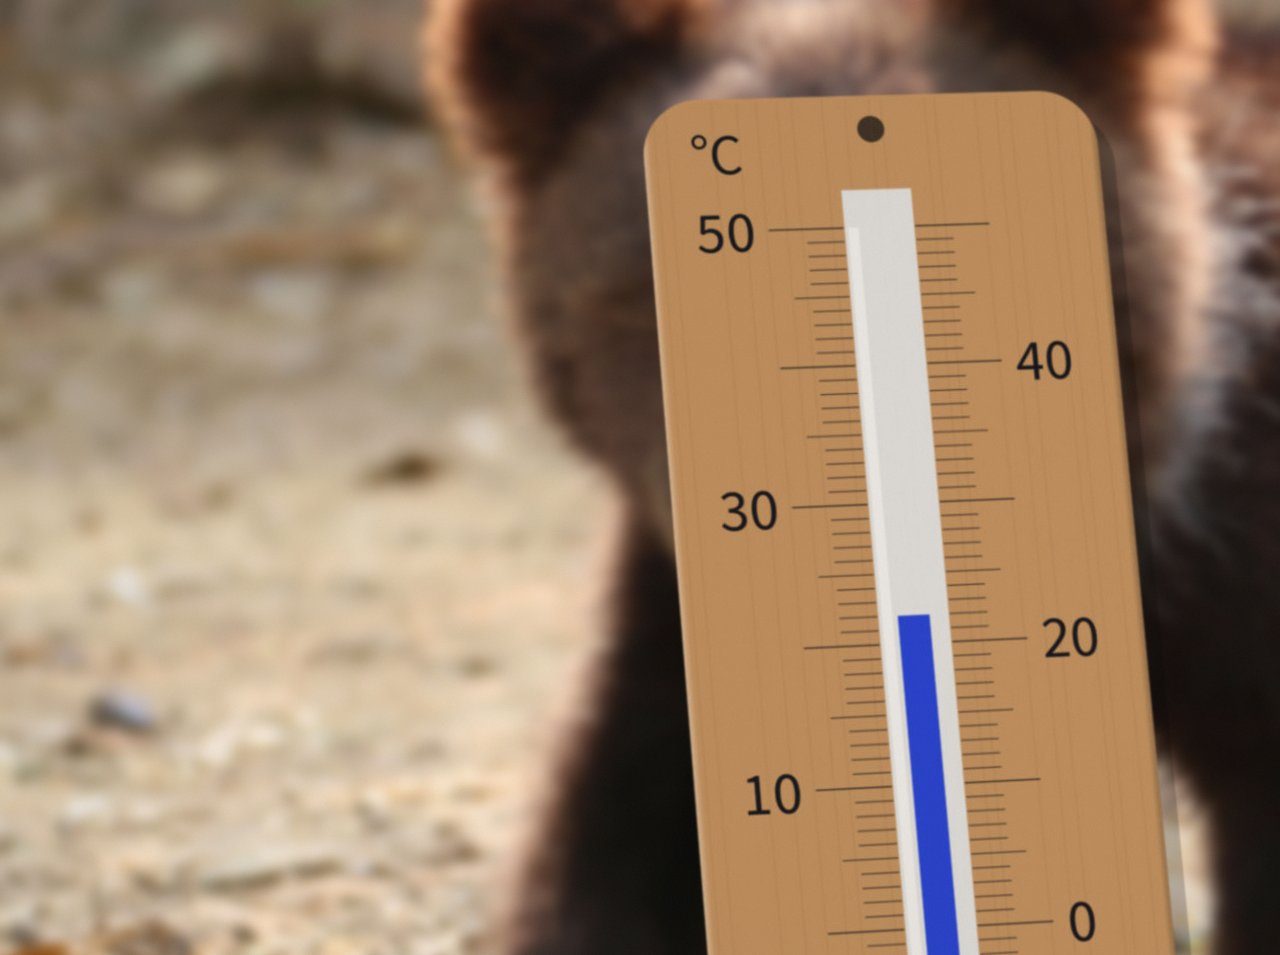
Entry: 22°C
